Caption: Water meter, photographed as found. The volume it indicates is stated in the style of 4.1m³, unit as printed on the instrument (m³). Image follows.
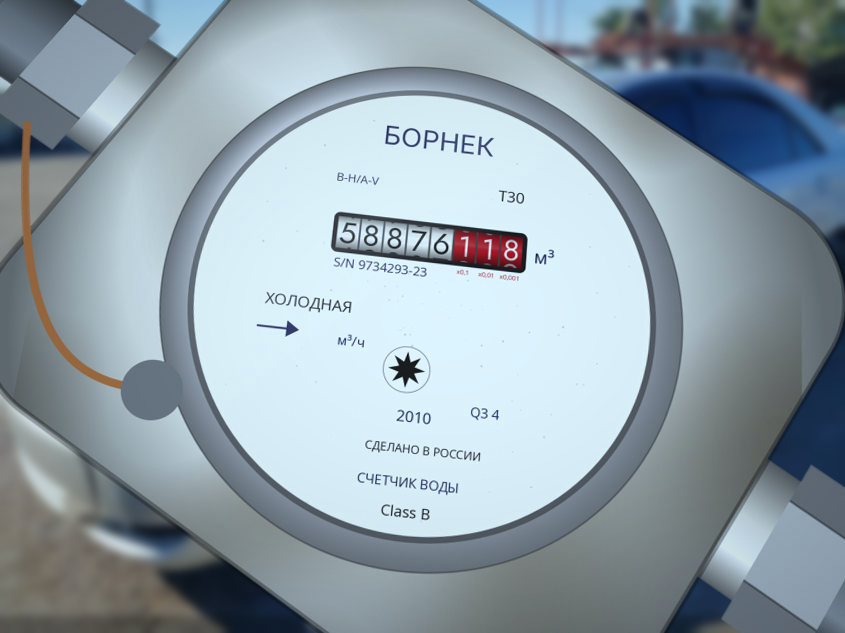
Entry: 58876.118m³
